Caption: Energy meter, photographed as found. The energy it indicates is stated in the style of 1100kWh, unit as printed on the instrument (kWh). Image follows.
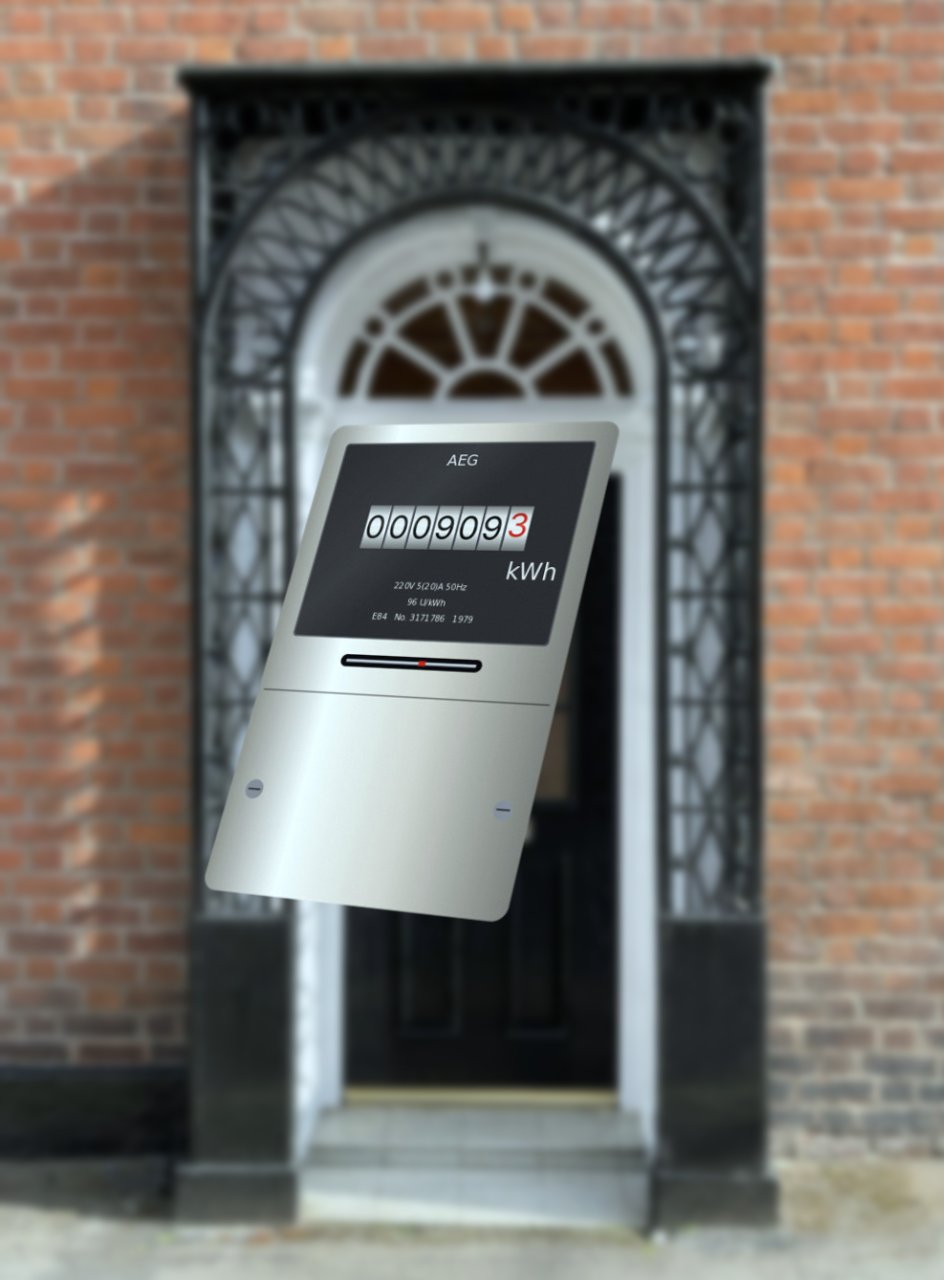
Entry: 909.3kWh
